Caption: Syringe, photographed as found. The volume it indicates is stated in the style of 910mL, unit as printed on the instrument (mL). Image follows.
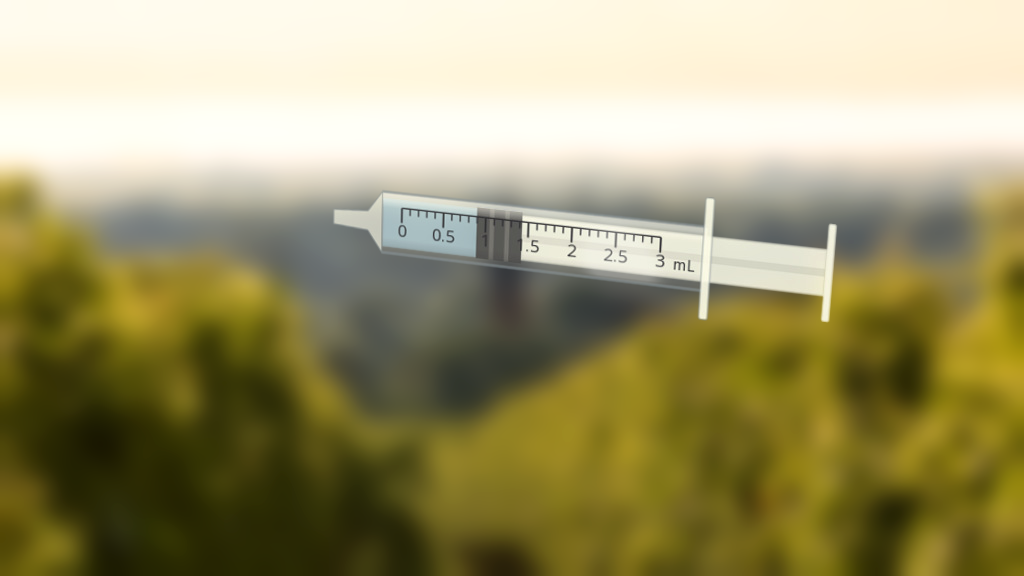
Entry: 0.9mL
